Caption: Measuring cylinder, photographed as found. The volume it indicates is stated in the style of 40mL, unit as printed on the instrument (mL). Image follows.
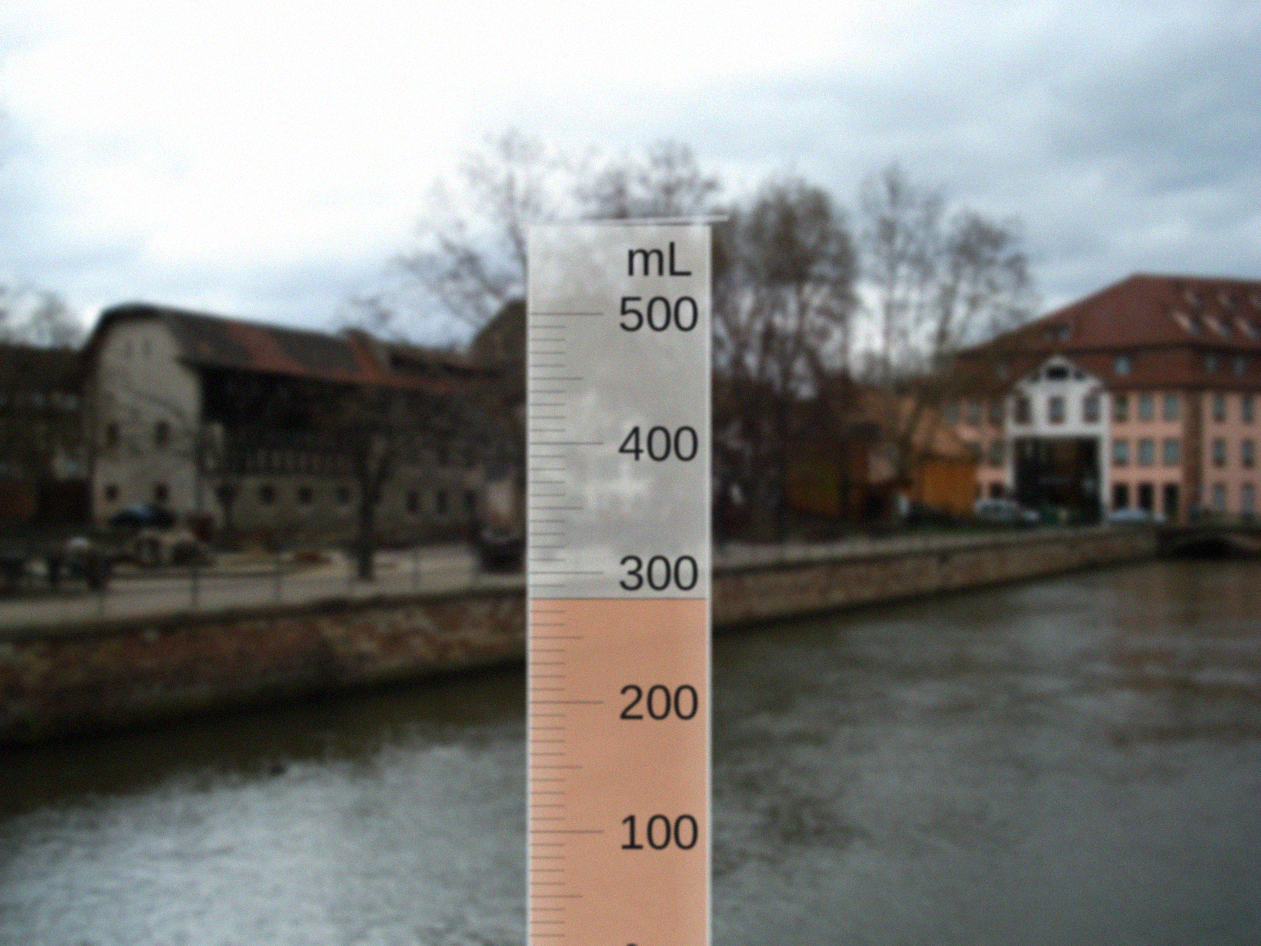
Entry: 280mL
